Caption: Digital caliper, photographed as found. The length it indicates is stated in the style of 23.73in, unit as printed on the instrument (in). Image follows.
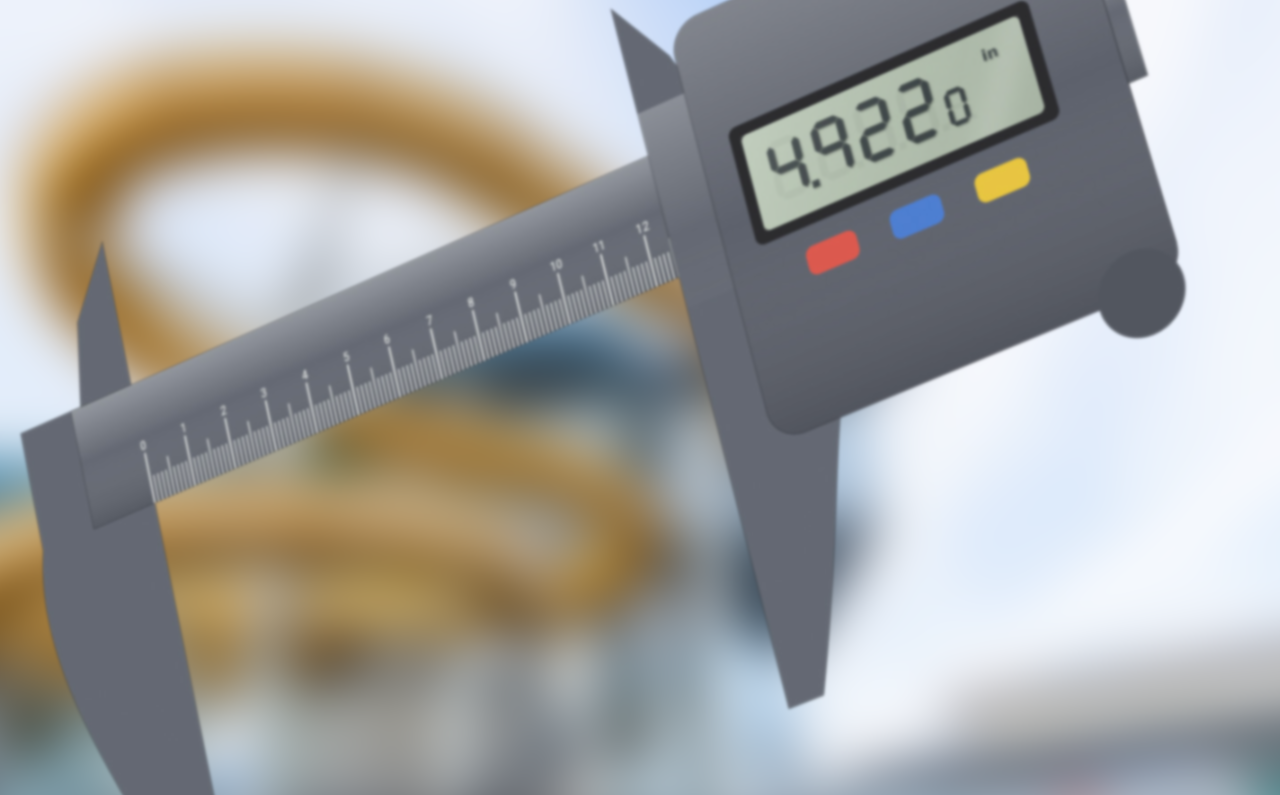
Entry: 4.9220in
